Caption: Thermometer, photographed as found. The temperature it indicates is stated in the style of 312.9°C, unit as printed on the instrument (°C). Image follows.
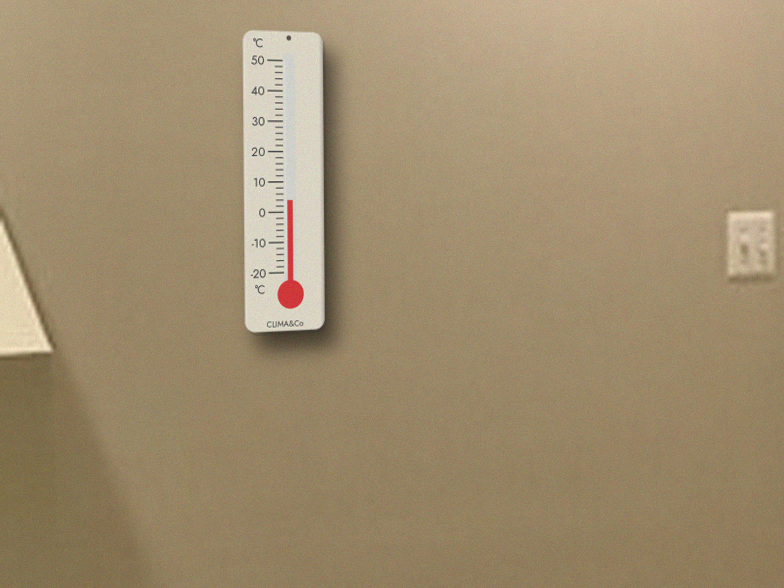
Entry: 4°C
